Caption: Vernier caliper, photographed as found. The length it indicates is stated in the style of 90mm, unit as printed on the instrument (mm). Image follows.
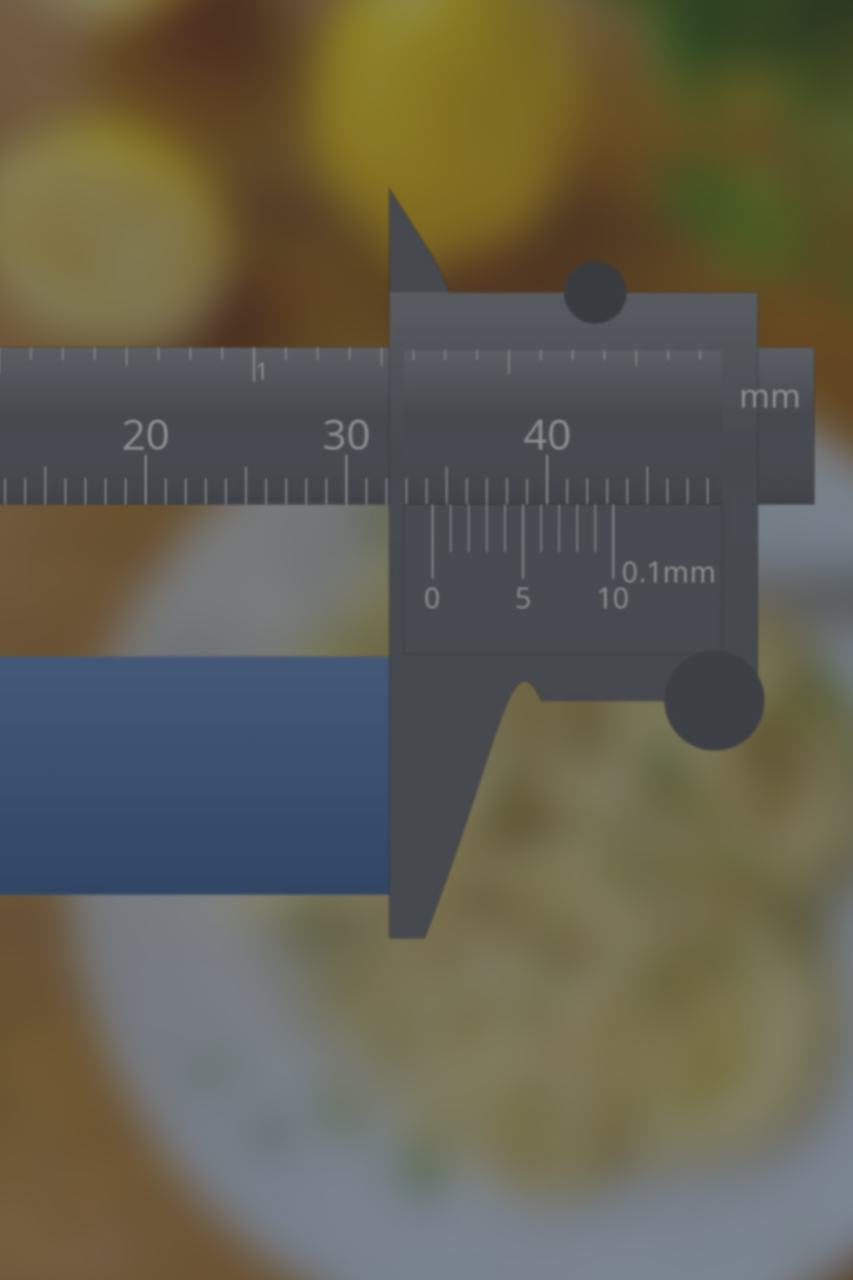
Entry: 34.3mm
